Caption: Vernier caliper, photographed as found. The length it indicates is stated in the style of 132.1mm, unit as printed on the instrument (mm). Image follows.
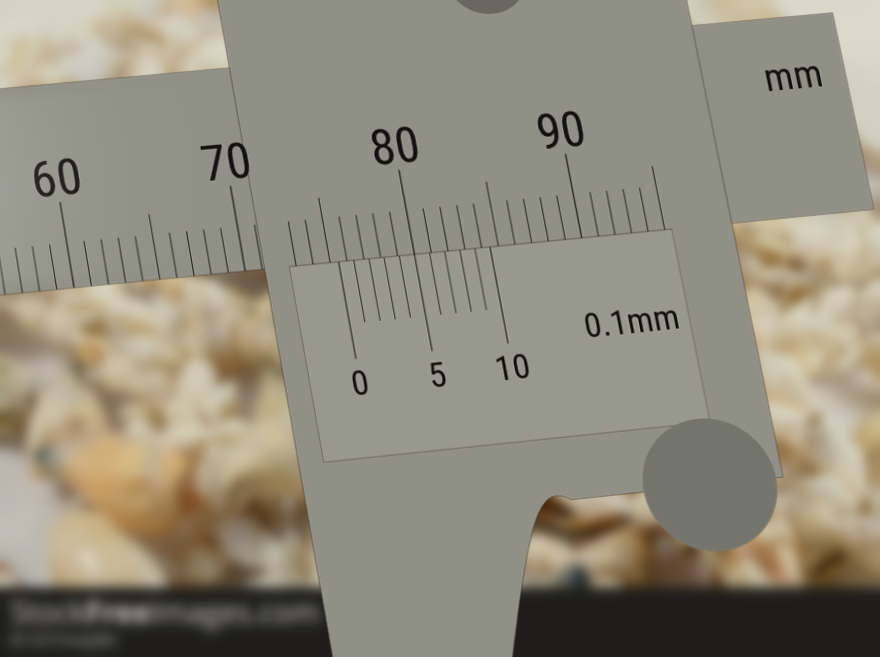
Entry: 75.5mm
